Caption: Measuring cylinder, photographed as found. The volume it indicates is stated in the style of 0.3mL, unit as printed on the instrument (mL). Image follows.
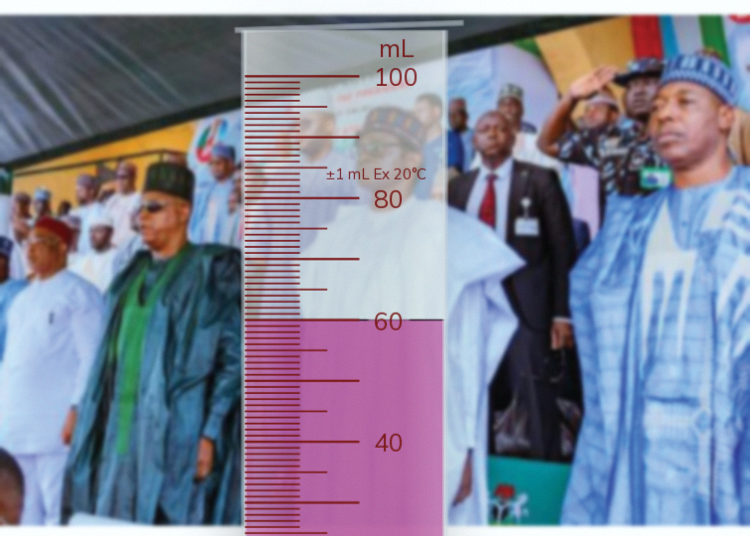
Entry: 60mL
